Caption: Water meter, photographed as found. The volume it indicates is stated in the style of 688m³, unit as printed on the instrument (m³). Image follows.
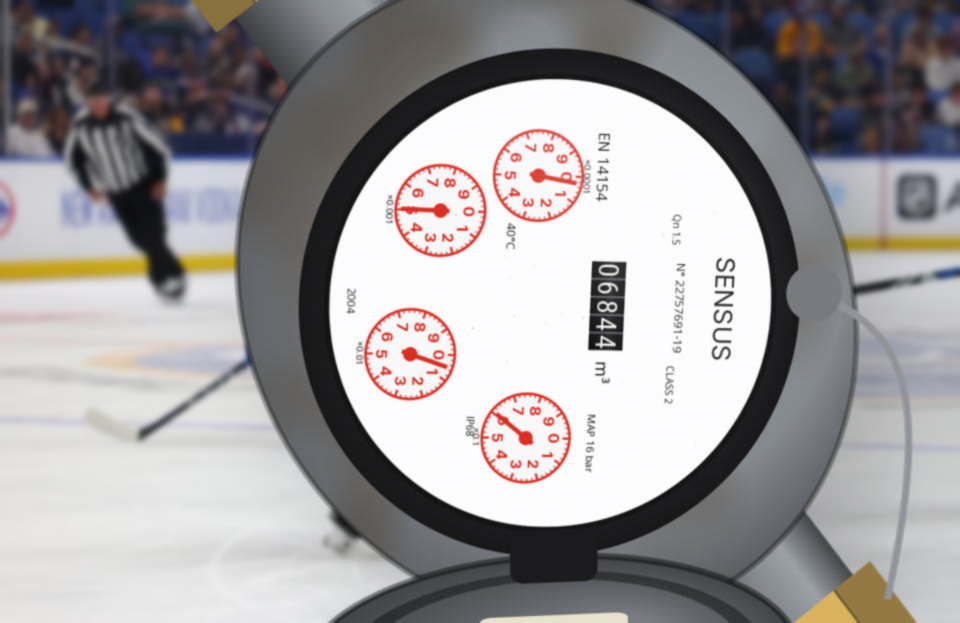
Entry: 6844.6050m³
